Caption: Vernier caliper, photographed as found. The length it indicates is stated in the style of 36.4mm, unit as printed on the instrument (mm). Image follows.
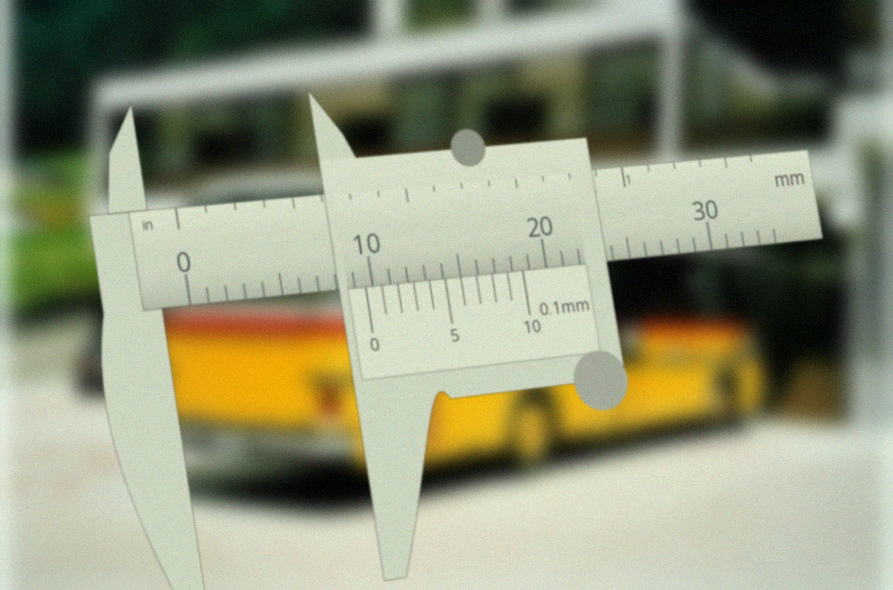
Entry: 9.6mm
